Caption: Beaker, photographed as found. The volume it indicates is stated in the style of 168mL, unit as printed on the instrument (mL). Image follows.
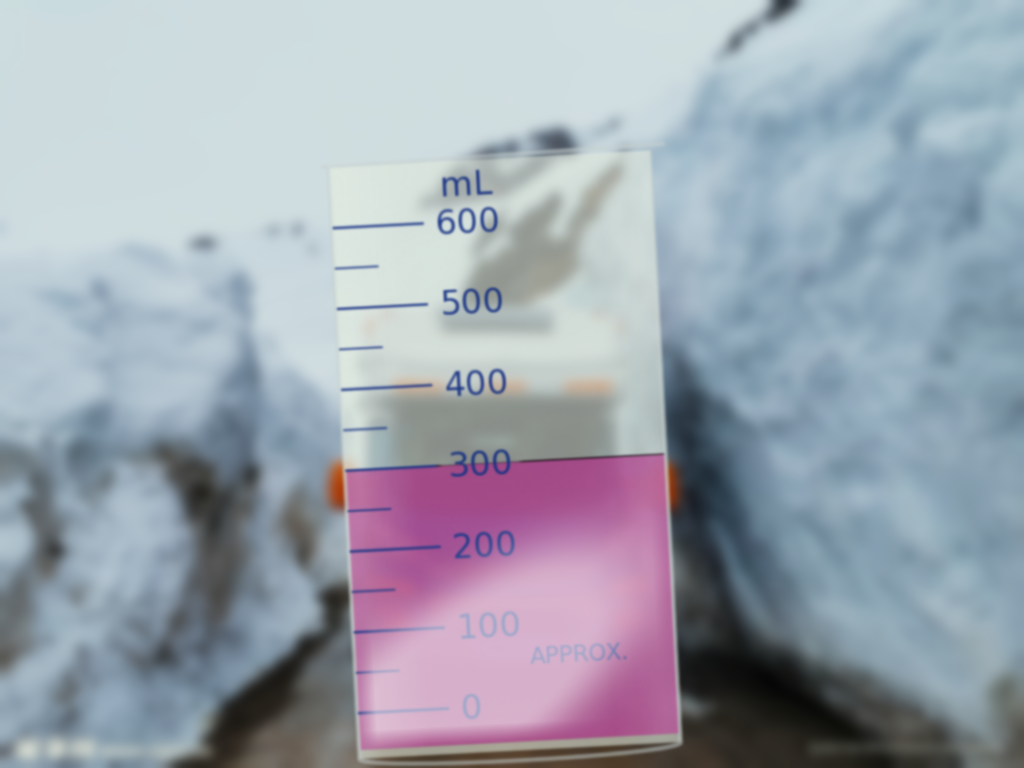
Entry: 300mL
